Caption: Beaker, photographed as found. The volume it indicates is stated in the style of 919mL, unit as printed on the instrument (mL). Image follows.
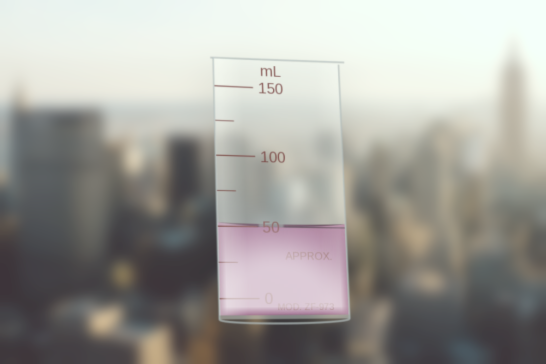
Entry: 50mL
